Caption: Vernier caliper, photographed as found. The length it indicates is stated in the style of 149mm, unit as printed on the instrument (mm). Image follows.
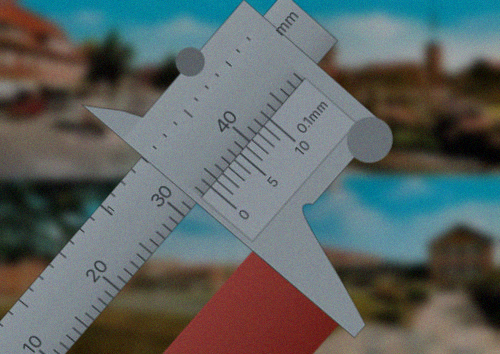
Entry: 34.0mm
